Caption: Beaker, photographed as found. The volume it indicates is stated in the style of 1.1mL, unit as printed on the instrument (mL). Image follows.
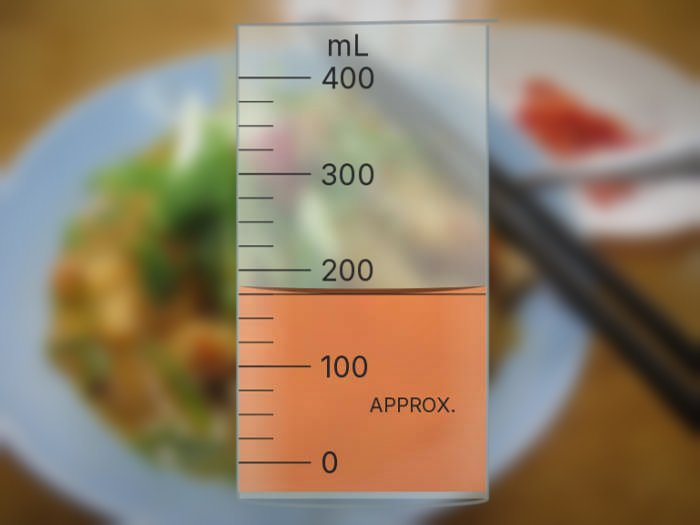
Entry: 175mL
